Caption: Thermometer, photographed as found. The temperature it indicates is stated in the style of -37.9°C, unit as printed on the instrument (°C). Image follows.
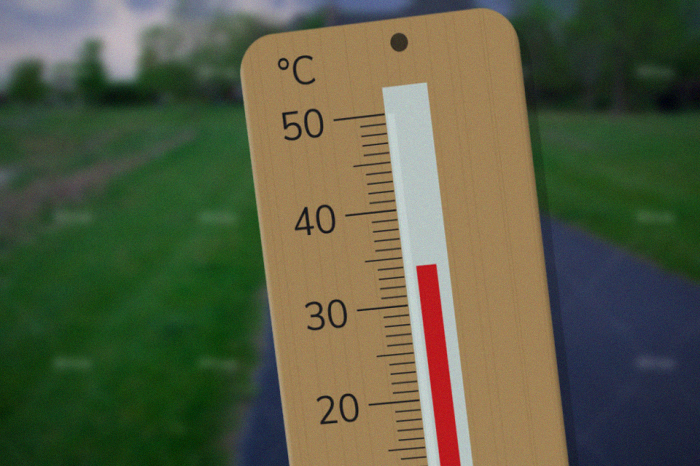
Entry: 34°C
